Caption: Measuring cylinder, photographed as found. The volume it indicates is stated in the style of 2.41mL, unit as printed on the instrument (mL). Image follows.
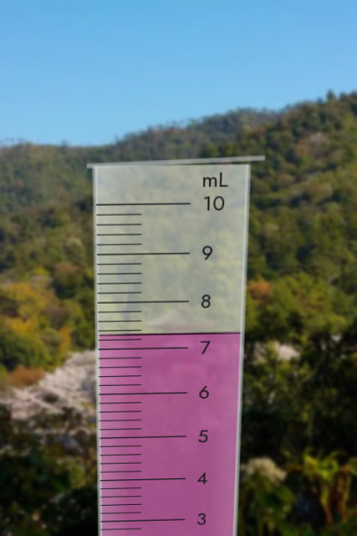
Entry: 7.3mL
